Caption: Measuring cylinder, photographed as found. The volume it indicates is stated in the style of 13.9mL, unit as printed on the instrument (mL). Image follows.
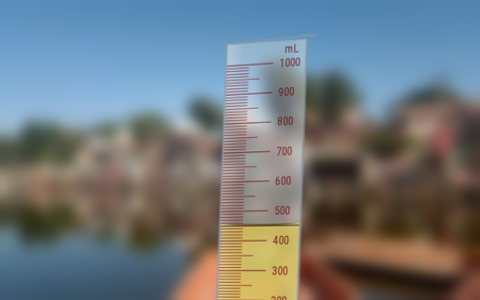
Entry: 450mL
